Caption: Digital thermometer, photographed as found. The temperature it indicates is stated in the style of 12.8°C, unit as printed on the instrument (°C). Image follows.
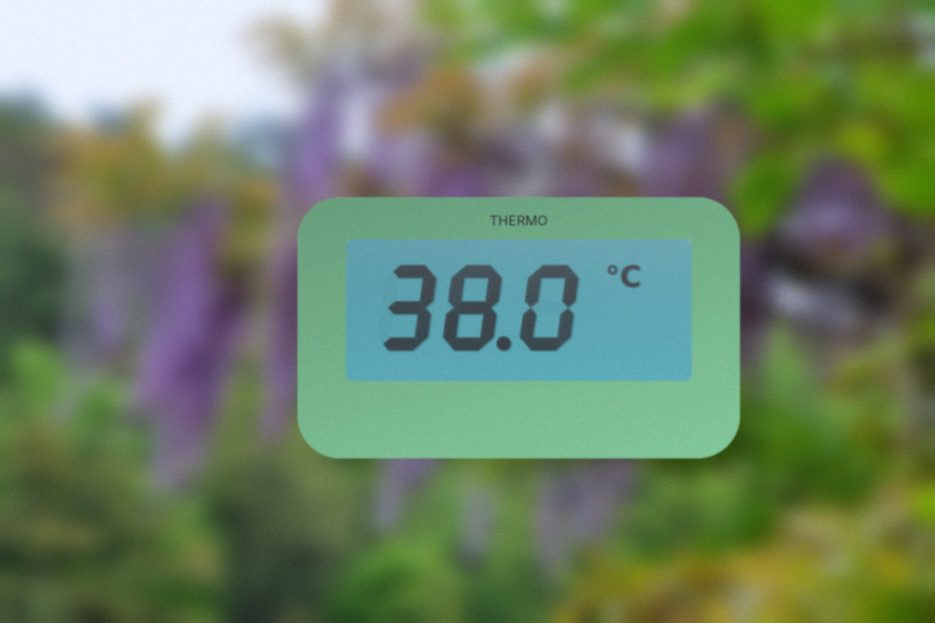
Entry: 38.0°C
